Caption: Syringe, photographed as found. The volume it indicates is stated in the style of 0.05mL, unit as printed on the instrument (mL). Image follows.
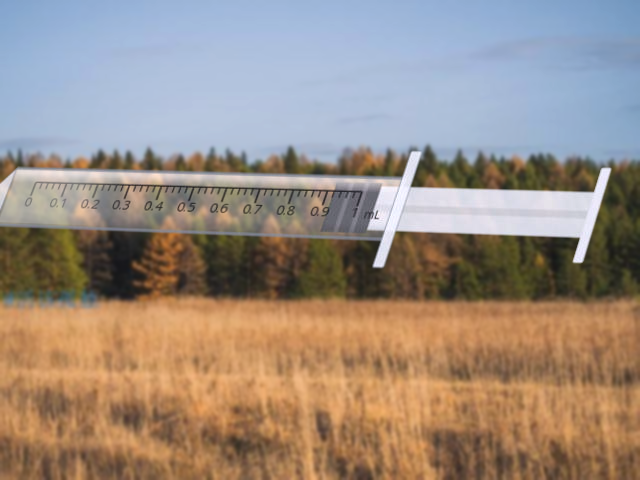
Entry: 0.92mL
